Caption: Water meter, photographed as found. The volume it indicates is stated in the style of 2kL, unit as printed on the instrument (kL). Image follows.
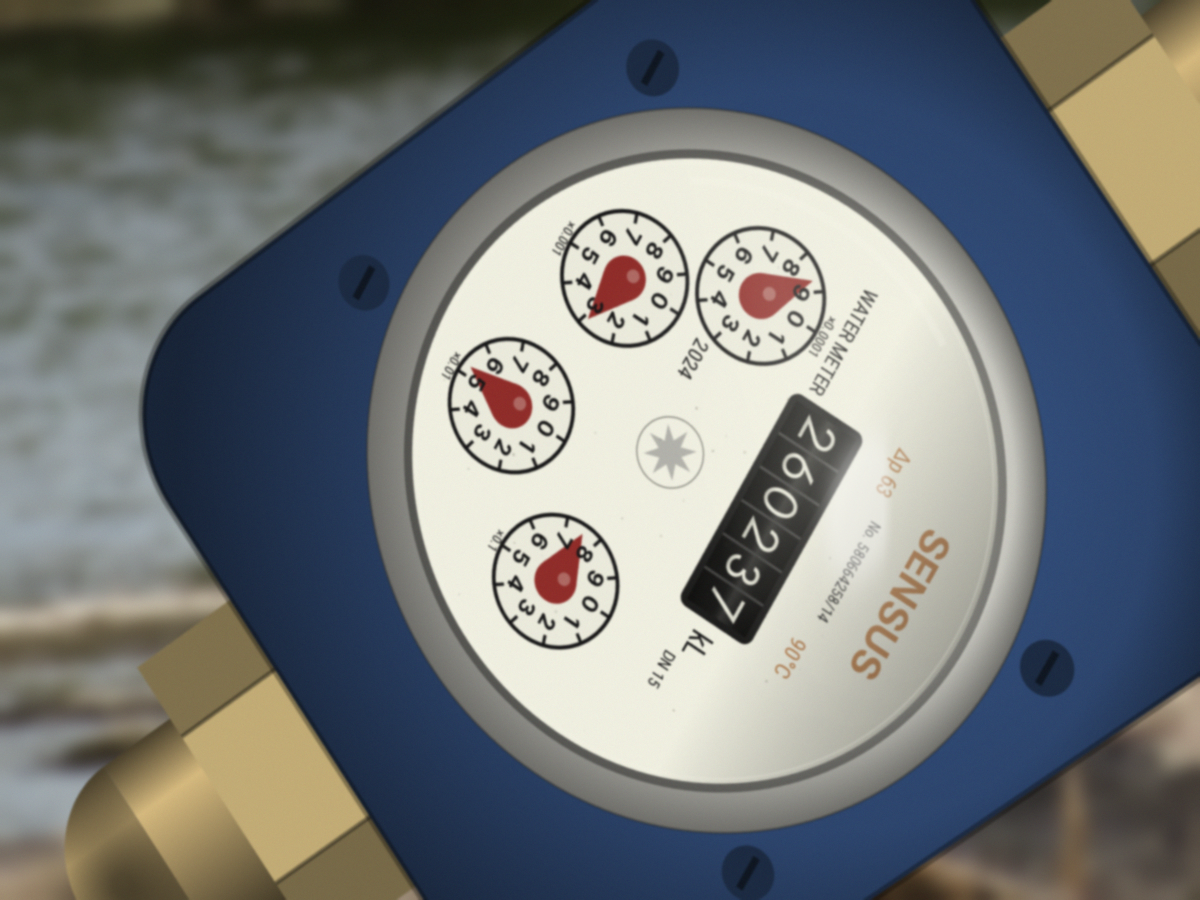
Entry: 260237.7528kL
